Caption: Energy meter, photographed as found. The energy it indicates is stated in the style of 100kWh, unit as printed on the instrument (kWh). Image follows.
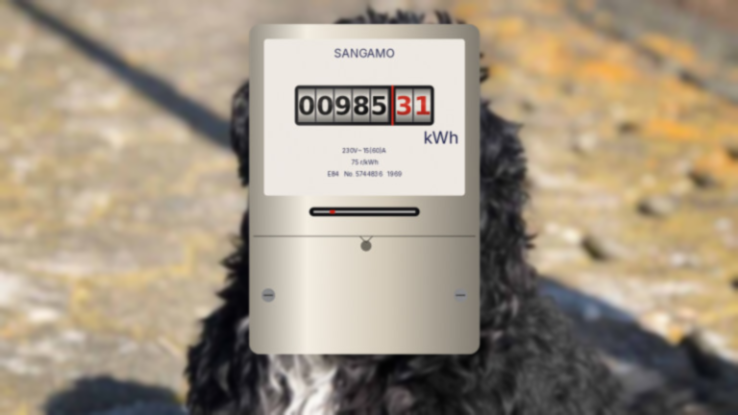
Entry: 985.31kWh
